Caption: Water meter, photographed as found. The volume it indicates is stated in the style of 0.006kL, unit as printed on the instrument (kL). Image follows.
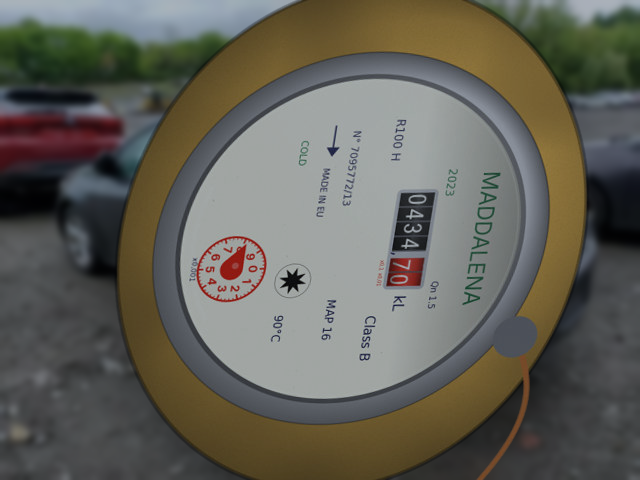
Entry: 434.698kL
